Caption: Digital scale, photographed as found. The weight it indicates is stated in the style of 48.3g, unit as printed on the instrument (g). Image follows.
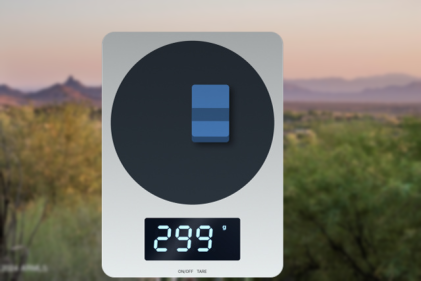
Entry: 299g
